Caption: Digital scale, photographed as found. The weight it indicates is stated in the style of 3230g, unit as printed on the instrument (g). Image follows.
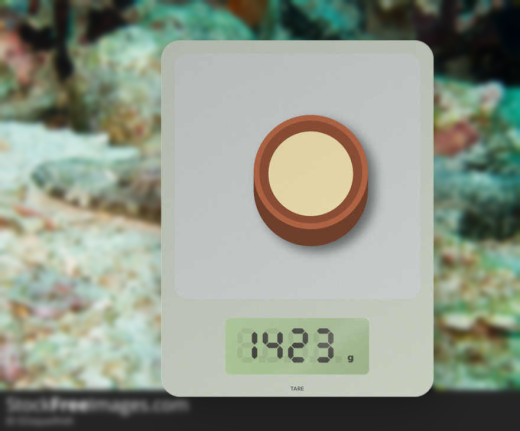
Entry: 1423g
